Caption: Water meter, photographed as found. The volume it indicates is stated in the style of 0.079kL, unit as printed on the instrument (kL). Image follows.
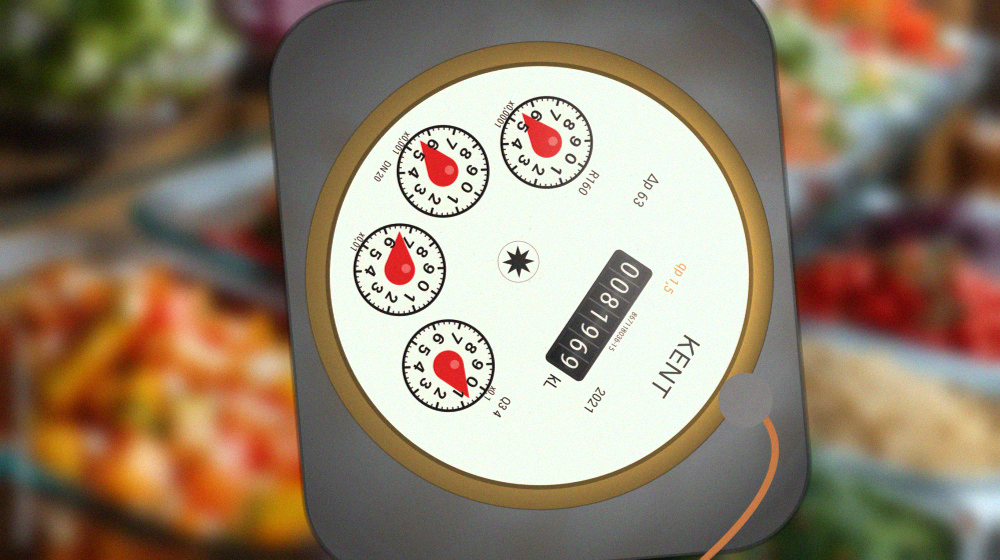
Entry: 81969.0655kL
